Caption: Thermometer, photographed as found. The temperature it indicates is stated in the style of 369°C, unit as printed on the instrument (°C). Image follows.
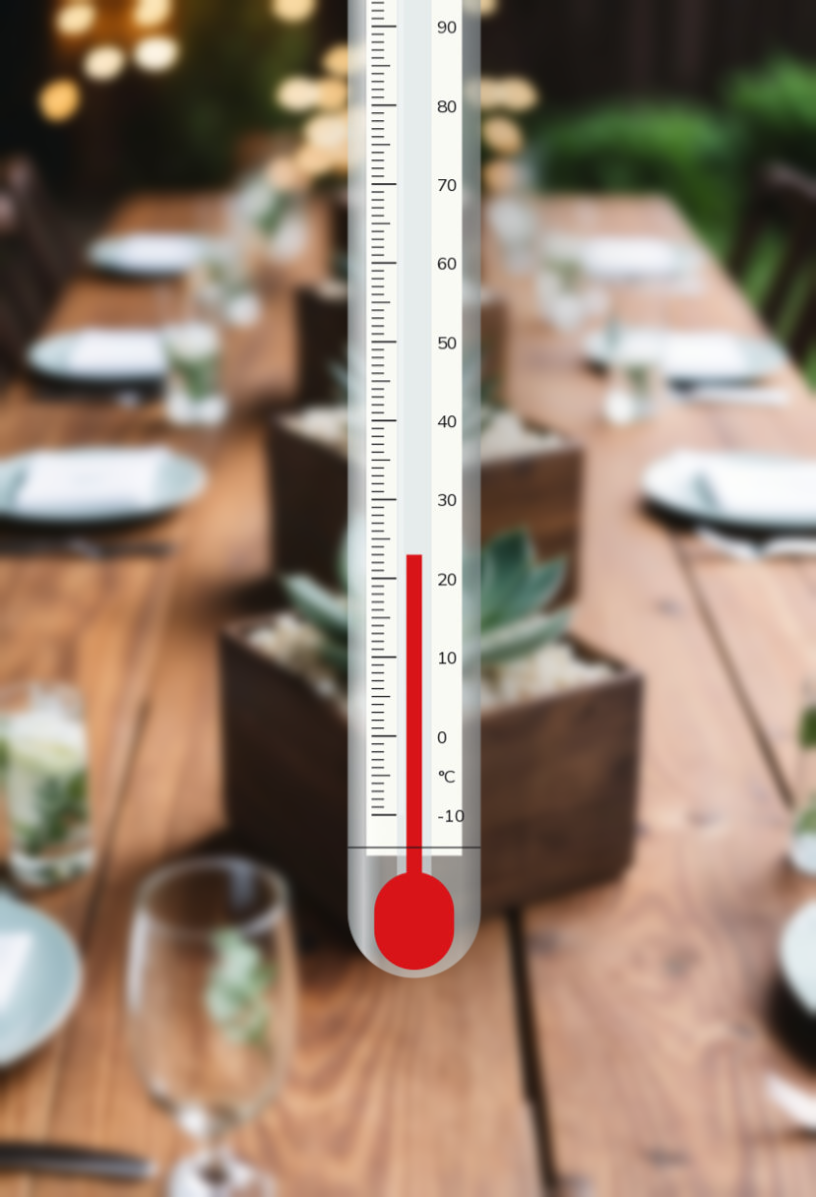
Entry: 23°C
